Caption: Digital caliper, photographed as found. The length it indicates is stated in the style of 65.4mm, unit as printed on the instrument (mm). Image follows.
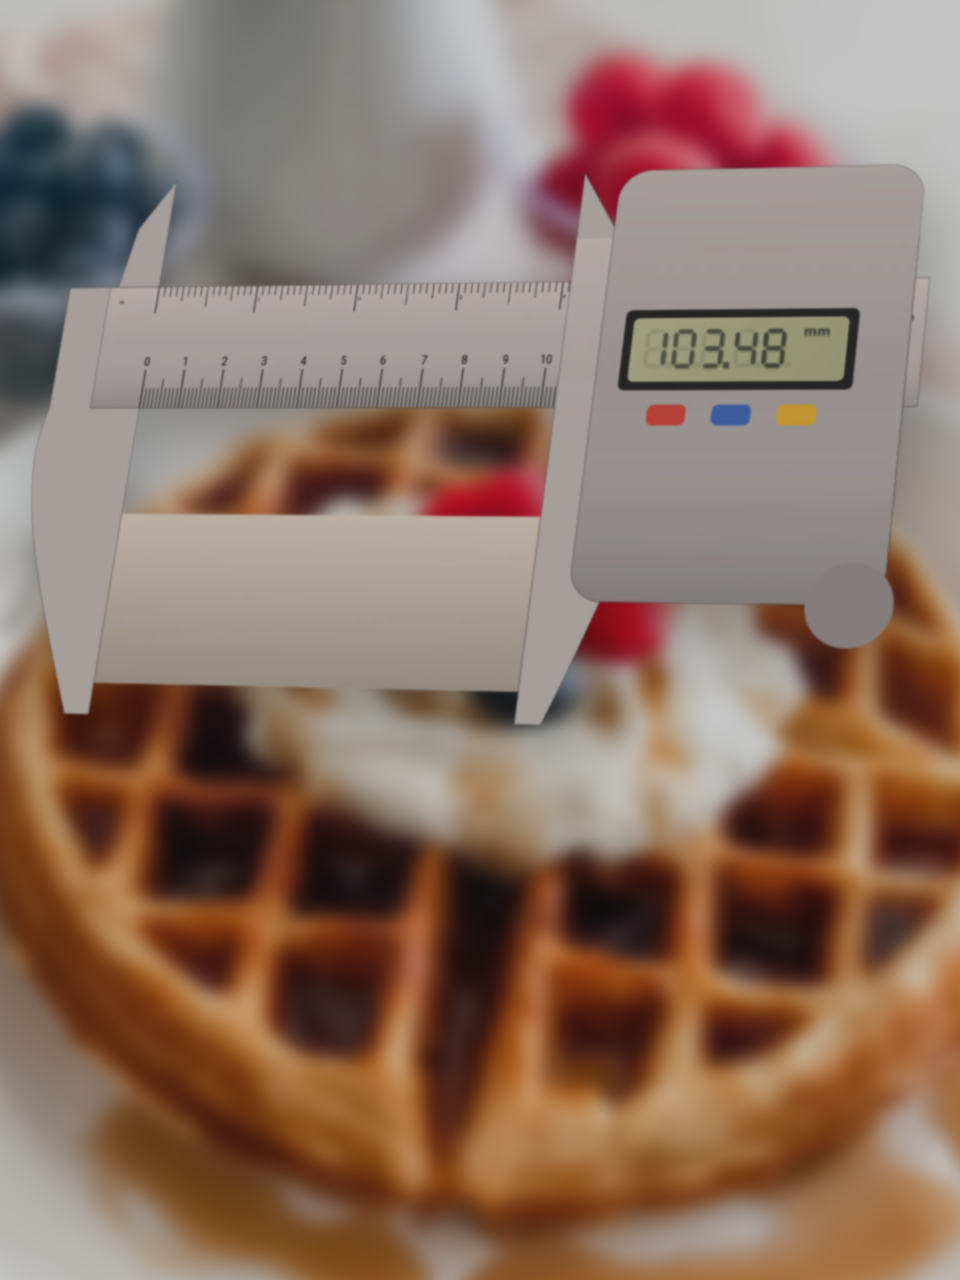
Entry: 103.48mm
